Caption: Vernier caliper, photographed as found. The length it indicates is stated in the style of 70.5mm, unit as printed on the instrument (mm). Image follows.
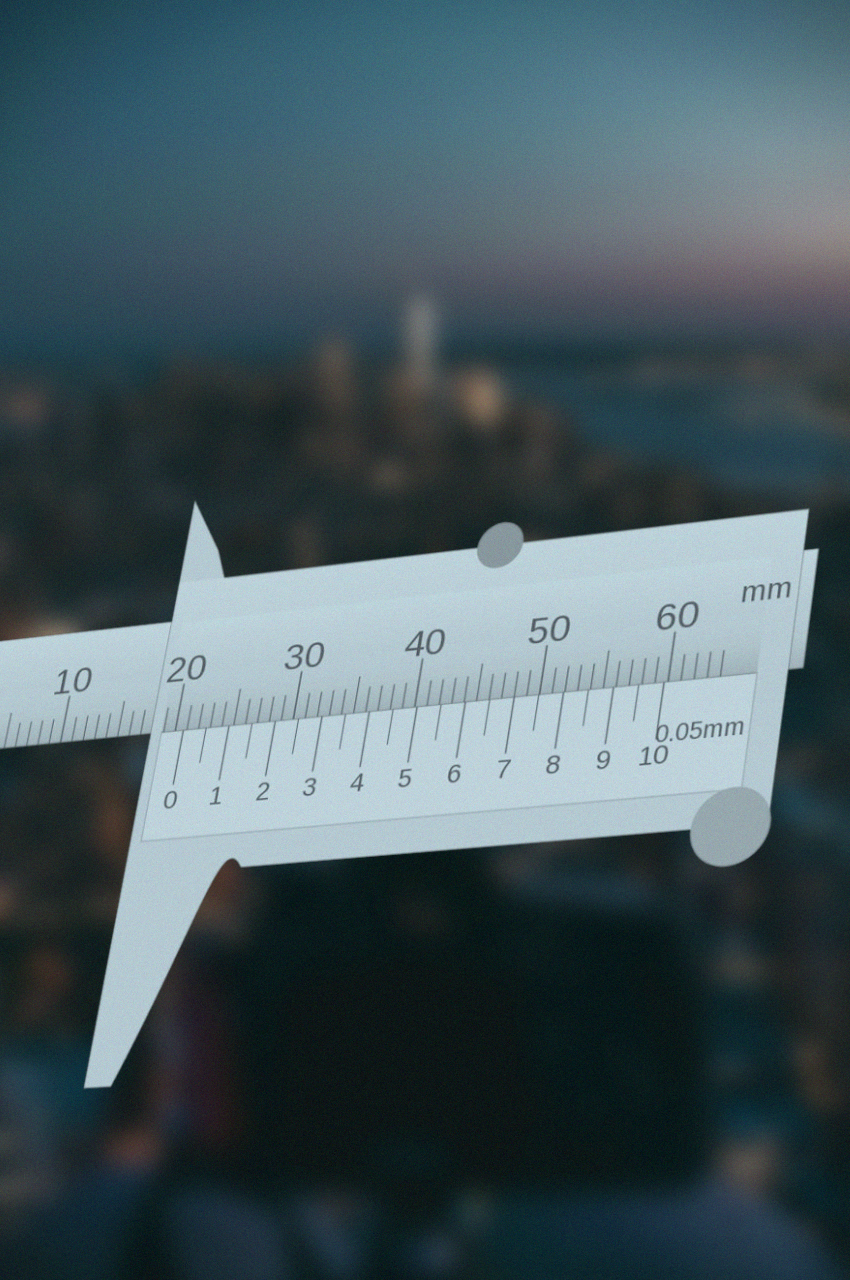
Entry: 20.7mm
